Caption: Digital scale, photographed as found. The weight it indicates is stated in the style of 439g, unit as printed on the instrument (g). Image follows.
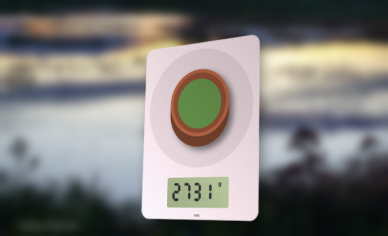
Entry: 2731g
